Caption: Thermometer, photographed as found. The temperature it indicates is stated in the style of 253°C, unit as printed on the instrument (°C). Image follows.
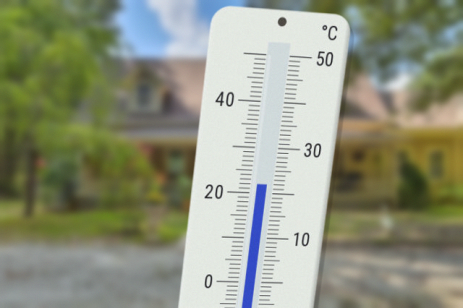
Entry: 22°C
